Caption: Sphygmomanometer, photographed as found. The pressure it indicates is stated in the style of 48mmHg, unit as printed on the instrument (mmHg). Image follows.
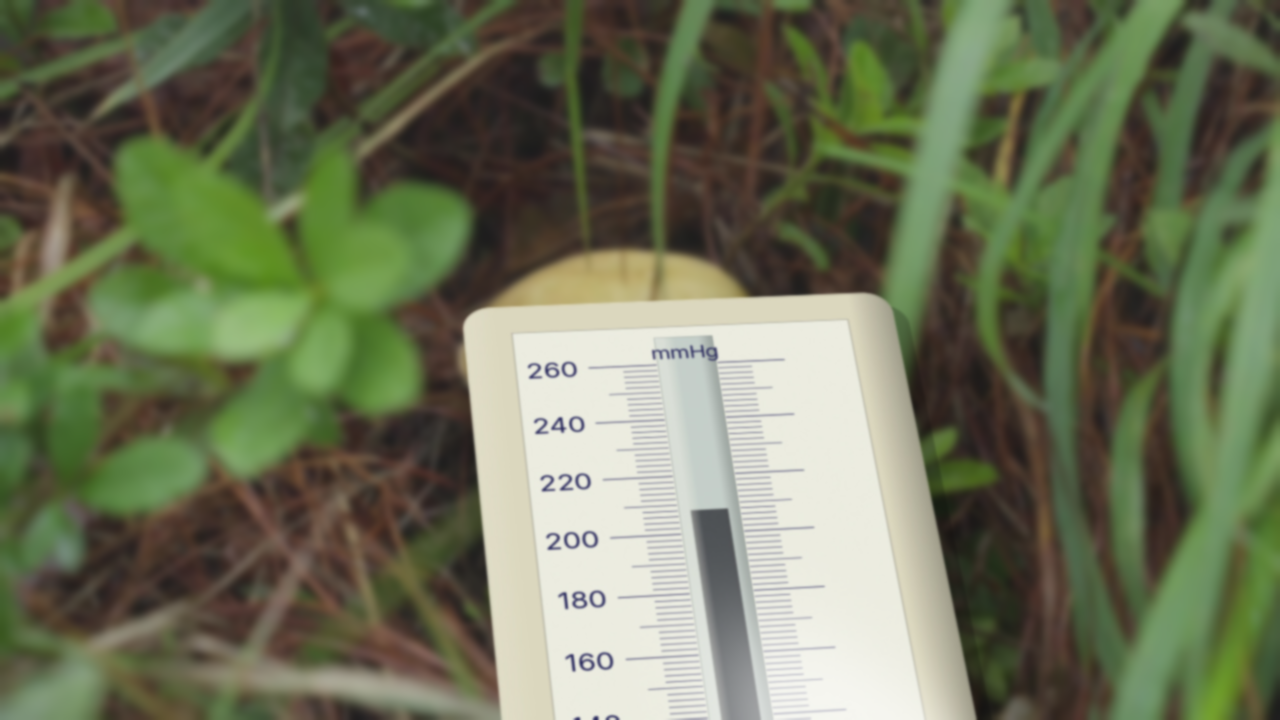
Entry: 208mmHg
